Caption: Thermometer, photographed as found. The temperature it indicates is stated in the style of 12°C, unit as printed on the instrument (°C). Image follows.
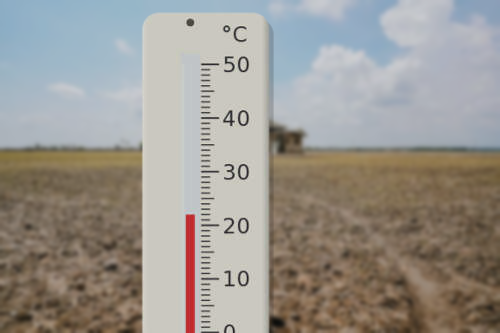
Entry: 22°C
